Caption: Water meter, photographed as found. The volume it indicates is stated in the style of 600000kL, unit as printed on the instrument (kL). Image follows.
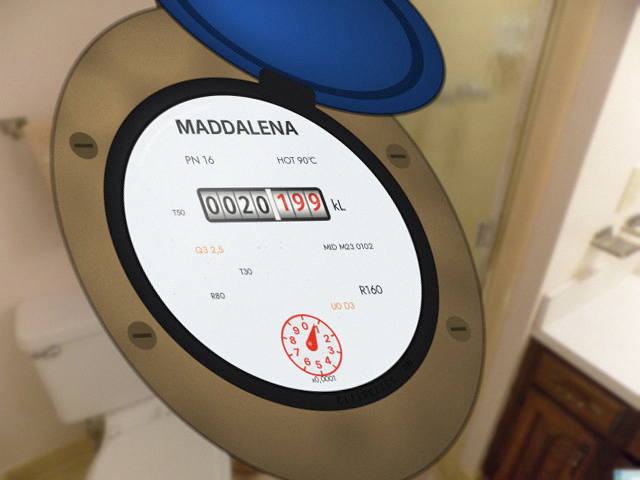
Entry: 20.1990kL
